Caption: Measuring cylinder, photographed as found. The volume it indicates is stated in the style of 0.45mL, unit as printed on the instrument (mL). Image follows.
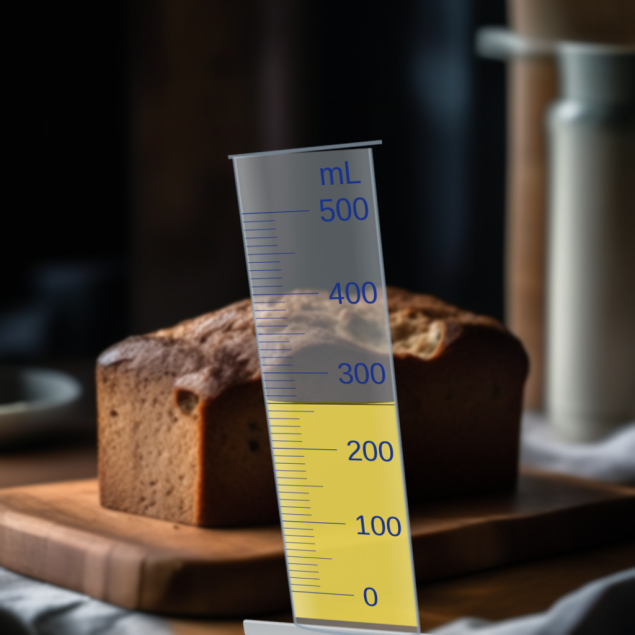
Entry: 260mL
